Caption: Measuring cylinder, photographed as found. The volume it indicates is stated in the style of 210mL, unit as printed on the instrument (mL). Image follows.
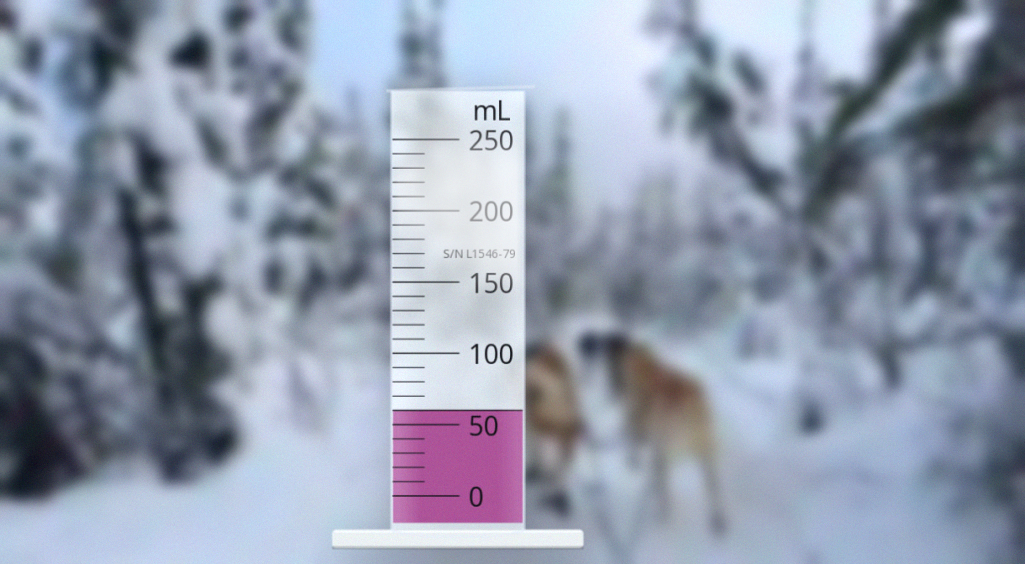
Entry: 60mL
